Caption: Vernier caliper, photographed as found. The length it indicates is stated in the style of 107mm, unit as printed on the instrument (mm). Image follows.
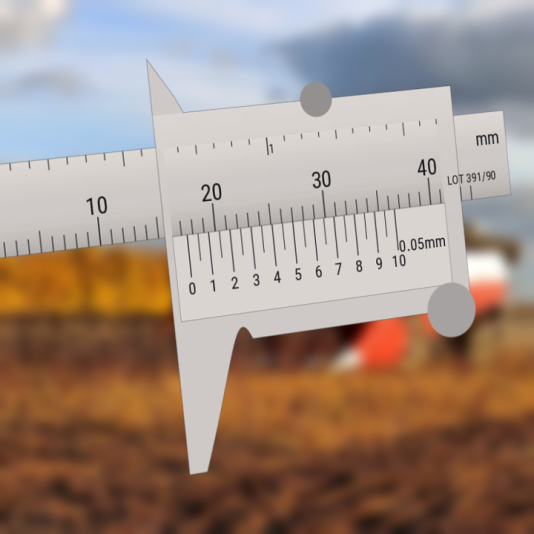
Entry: 17.5mm
